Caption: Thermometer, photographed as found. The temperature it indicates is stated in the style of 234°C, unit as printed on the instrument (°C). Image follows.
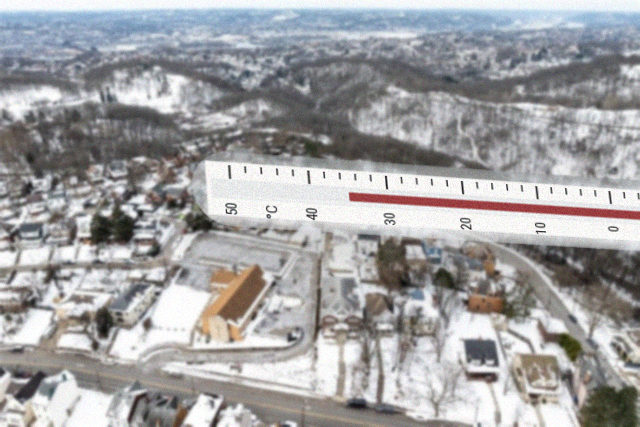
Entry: 35°C
